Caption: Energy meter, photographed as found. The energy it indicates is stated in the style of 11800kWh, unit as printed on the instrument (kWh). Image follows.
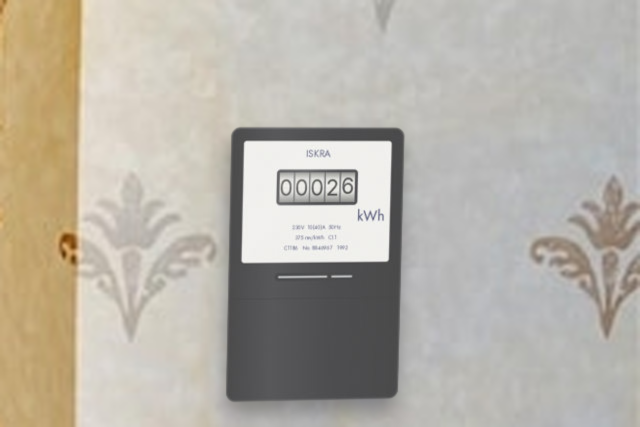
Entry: 26kWh
